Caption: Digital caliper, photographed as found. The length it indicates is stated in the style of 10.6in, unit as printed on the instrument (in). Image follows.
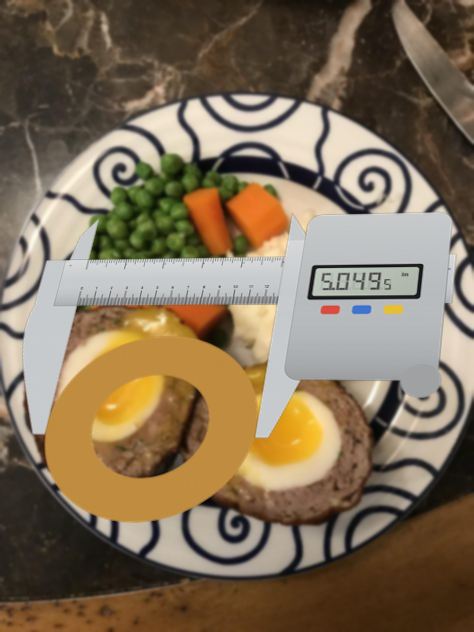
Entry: 5.0495in
